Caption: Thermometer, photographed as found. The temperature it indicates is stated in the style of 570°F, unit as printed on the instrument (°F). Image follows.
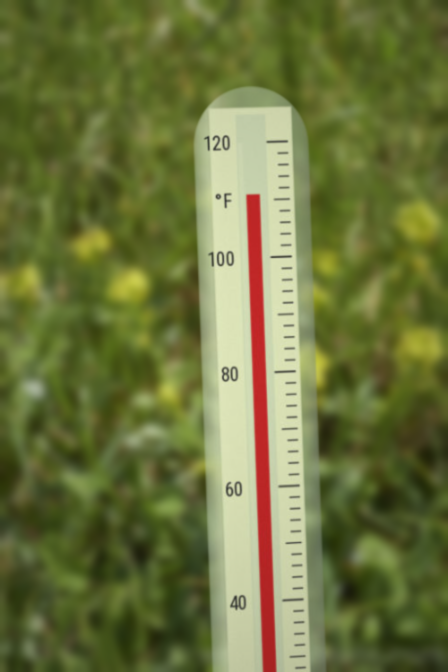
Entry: 111°F
